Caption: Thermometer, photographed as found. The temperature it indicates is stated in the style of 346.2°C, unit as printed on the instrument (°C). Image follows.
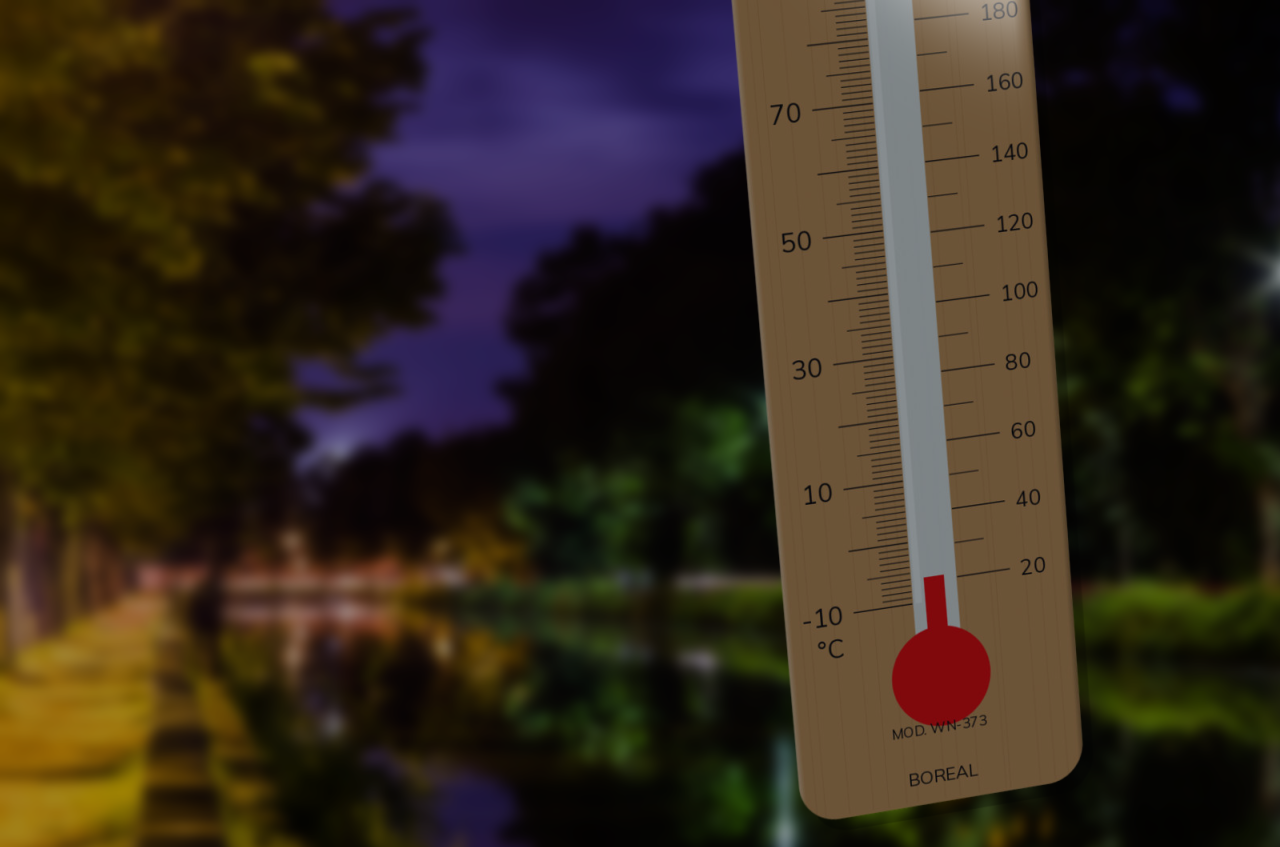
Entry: -6°C
